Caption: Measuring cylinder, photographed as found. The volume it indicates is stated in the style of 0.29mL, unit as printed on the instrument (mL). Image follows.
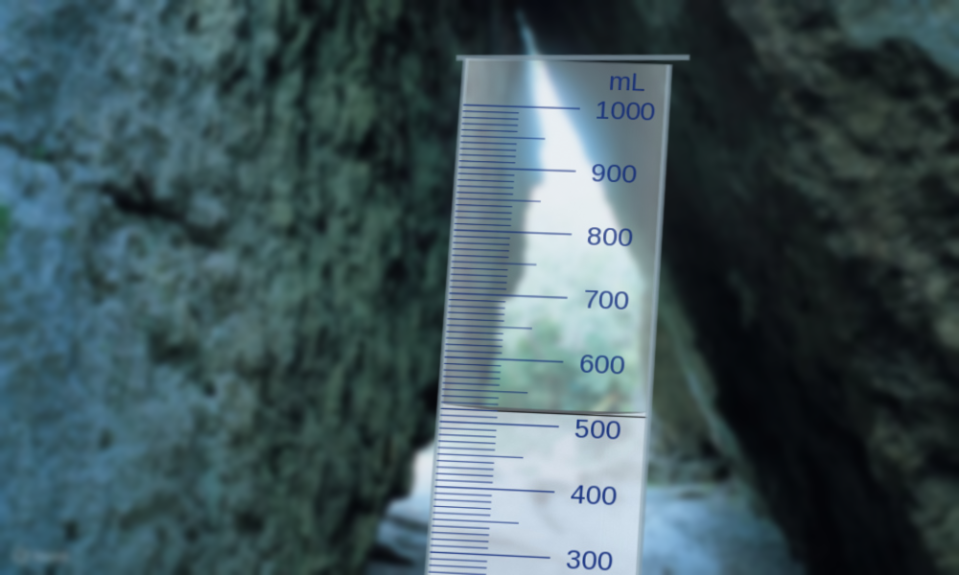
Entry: 520mL
